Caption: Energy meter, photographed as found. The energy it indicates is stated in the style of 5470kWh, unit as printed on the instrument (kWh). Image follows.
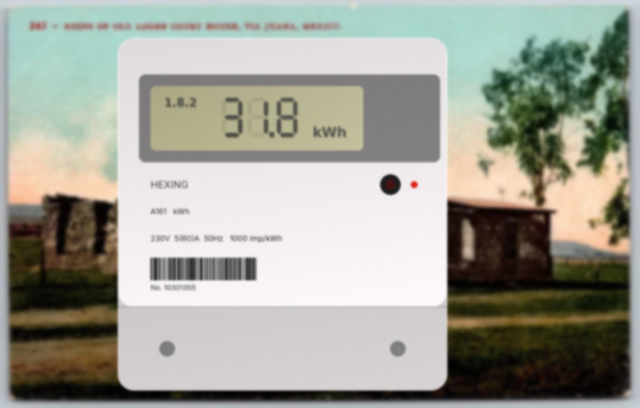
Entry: 31.8kWh
